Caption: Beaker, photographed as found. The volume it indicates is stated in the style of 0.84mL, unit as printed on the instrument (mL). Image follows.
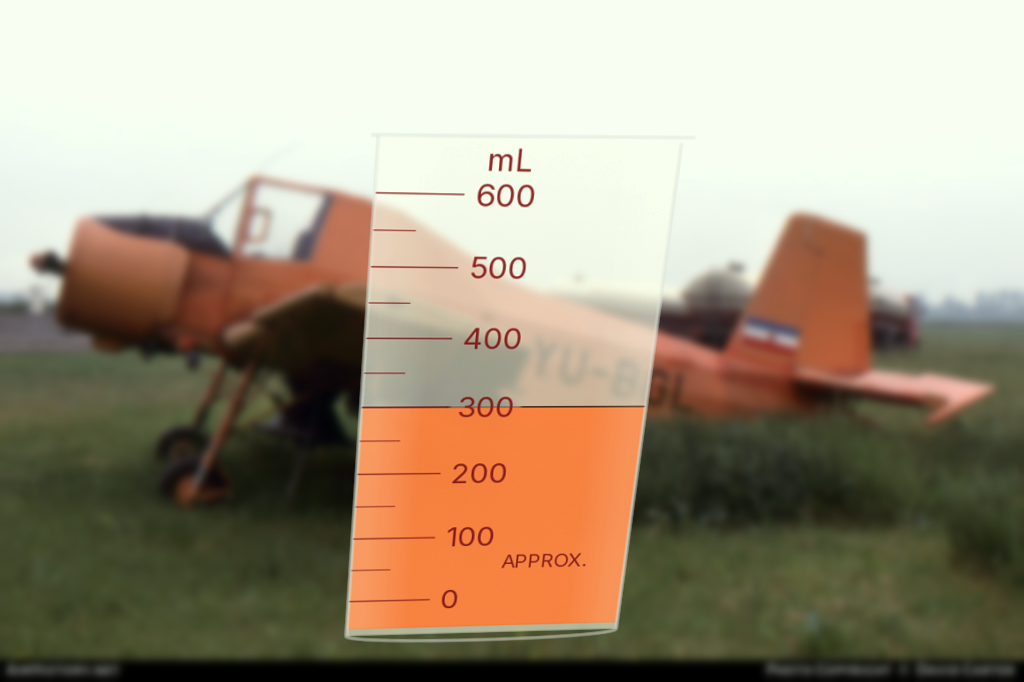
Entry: 300mL
